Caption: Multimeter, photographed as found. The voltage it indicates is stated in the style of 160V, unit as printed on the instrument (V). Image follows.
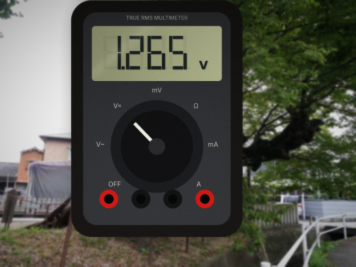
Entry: 1.265V
